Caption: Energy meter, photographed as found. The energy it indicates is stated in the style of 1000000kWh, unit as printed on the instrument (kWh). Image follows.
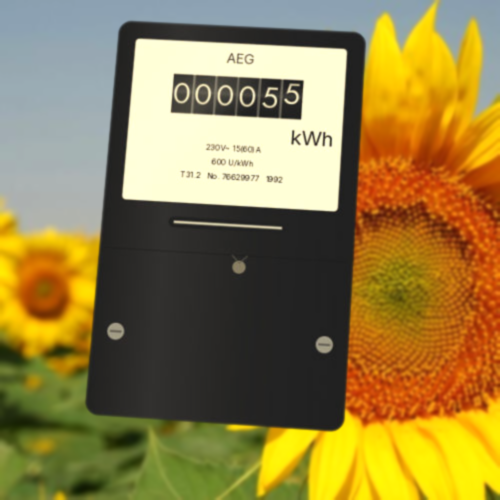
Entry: 55kWh
